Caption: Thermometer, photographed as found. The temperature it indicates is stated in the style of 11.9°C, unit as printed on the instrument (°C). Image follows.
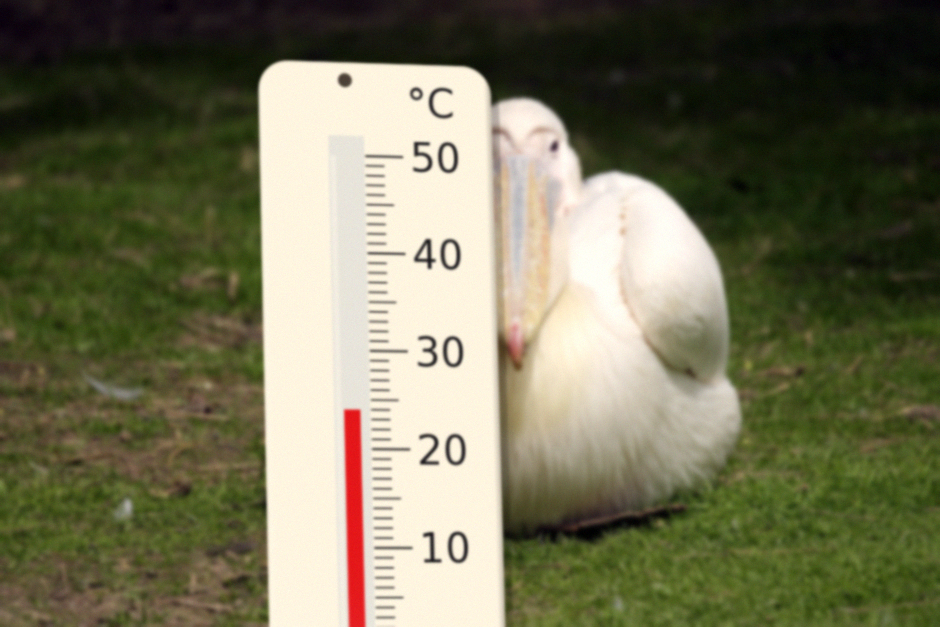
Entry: 24°C
